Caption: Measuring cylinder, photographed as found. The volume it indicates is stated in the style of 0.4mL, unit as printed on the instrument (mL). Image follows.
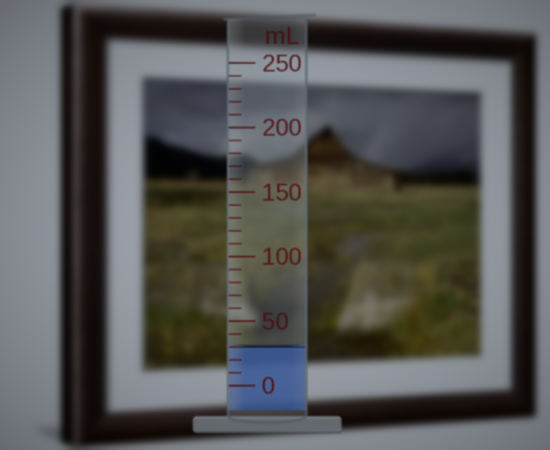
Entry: 30mL
